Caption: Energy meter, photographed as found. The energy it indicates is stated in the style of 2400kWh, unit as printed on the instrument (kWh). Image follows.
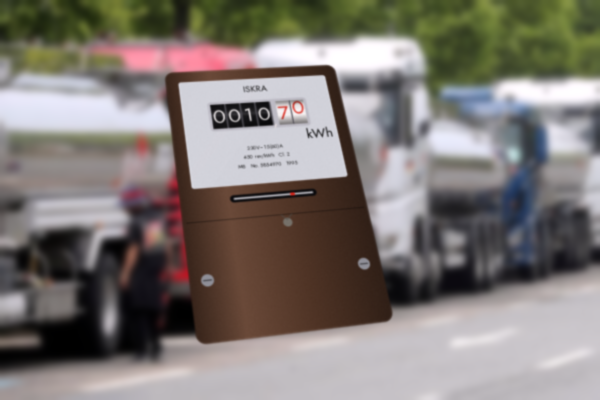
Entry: 10.70kWh
